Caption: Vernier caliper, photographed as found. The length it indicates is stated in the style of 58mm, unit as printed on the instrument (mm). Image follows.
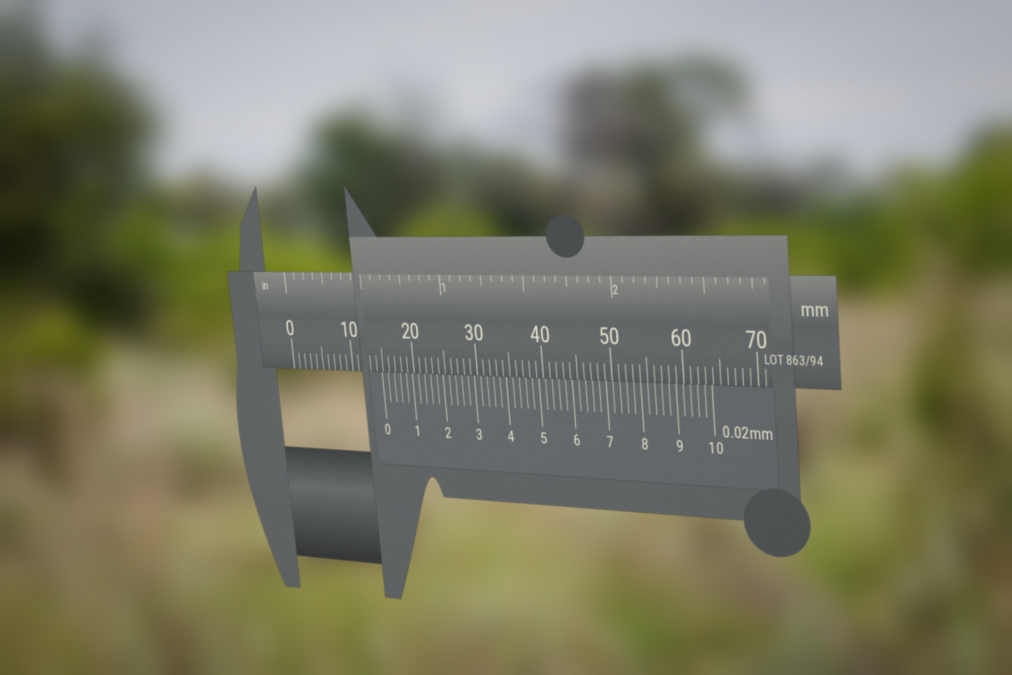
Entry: 14.8mm
